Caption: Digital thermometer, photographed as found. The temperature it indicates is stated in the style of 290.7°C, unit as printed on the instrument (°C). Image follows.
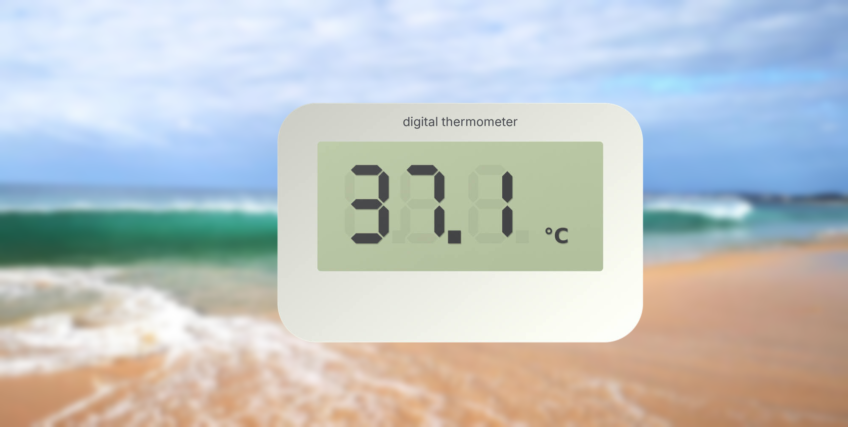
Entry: 37.1°C
